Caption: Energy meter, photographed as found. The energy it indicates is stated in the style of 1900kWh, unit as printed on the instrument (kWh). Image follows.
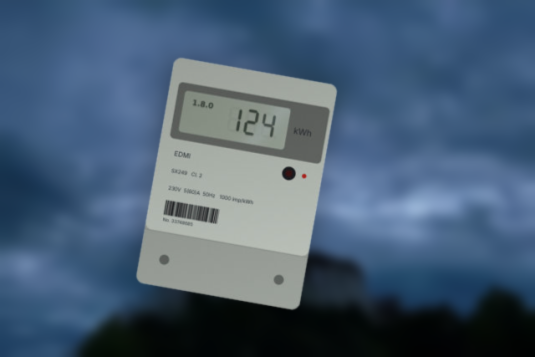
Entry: 124kWh
